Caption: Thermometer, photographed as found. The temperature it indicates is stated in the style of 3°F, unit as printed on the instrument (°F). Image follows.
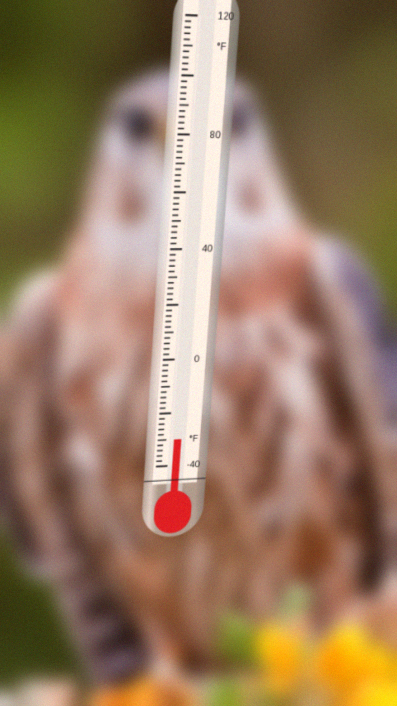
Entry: -30°F
